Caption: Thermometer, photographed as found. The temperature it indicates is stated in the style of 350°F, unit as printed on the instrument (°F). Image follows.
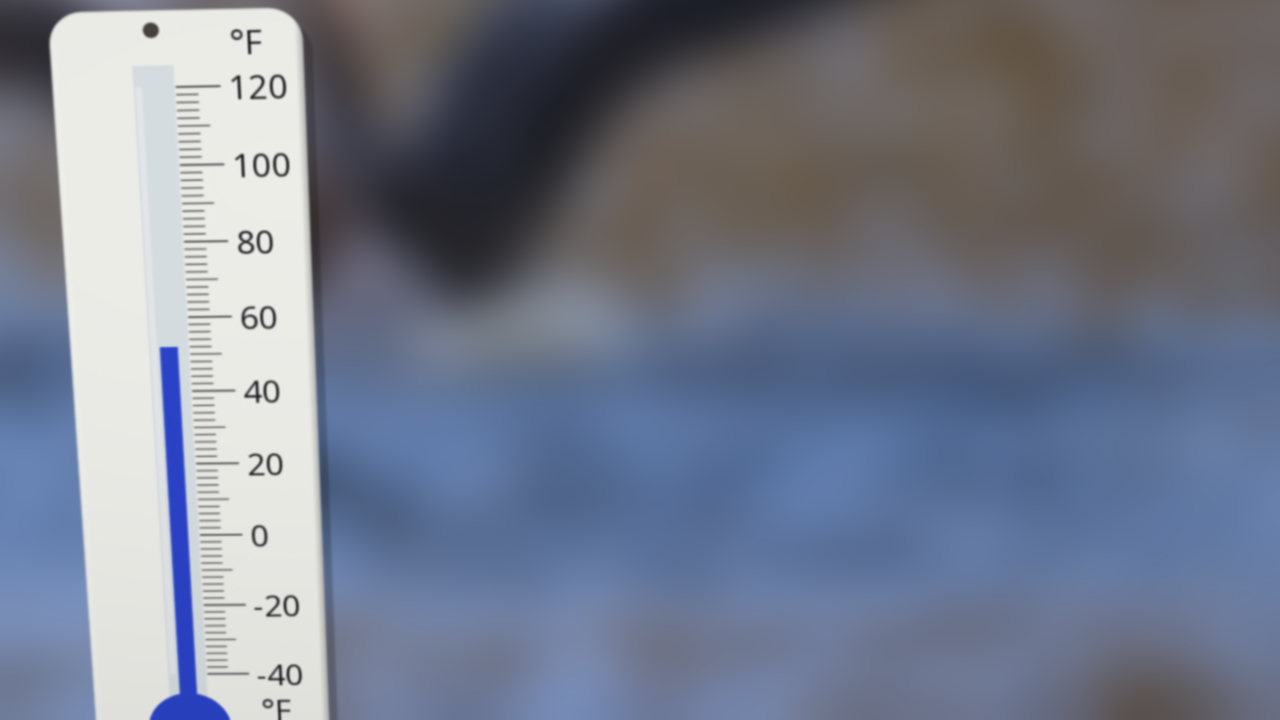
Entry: 52°F
